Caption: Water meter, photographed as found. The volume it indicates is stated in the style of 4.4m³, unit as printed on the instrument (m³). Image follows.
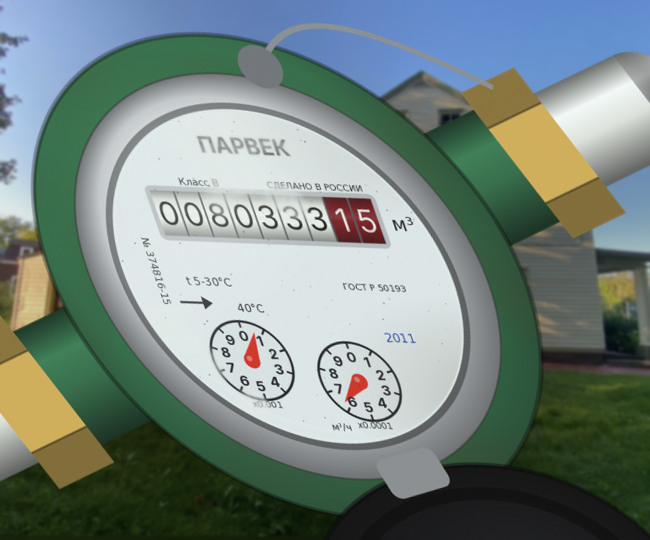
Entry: 80333.1506m³
